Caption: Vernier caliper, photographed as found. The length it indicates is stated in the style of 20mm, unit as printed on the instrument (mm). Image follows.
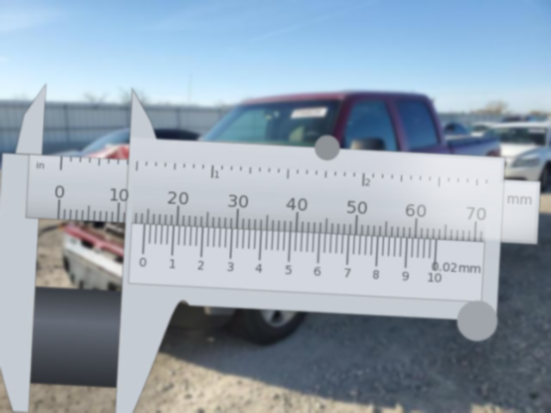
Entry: 14.5mm
